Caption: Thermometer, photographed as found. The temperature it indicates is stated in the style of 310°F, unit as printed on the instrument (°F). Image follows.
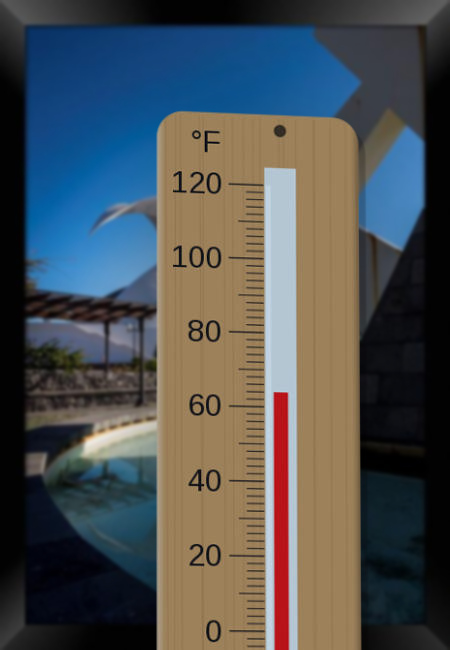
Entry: 64°F
